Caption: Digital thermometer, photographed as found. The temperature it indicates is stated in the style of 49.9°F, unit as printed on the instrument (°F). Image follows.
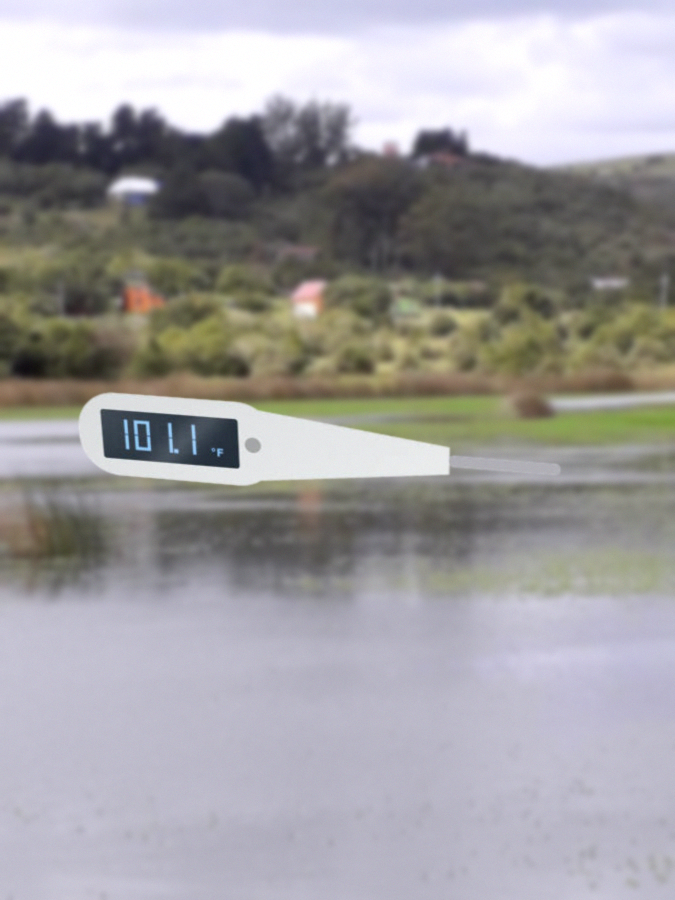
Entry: 101.1°F
